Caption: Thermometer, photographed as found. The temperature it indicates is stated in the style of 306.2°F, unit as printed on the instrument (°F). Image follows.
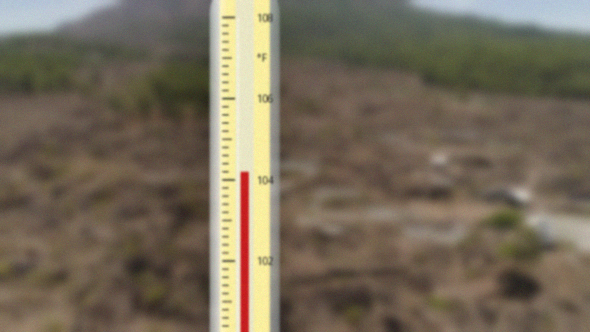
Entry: 104.2°F
